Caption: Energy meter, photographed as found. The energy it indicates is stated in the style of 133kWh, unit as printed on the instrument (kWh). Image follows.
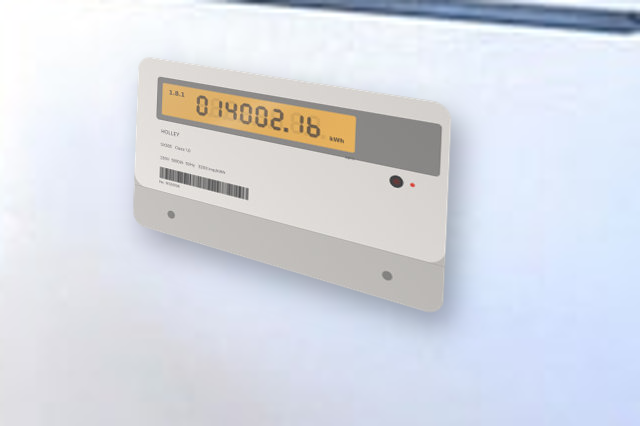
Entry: 14002.16kWh
